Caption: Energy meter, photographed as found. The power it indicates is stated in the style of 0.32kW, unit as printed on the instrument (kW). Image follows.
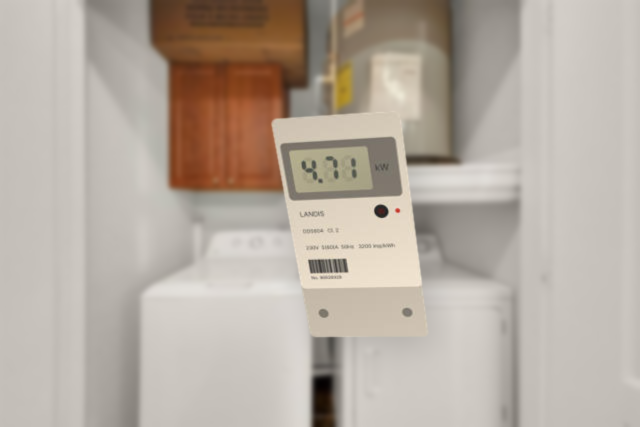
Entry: 4.71kW
